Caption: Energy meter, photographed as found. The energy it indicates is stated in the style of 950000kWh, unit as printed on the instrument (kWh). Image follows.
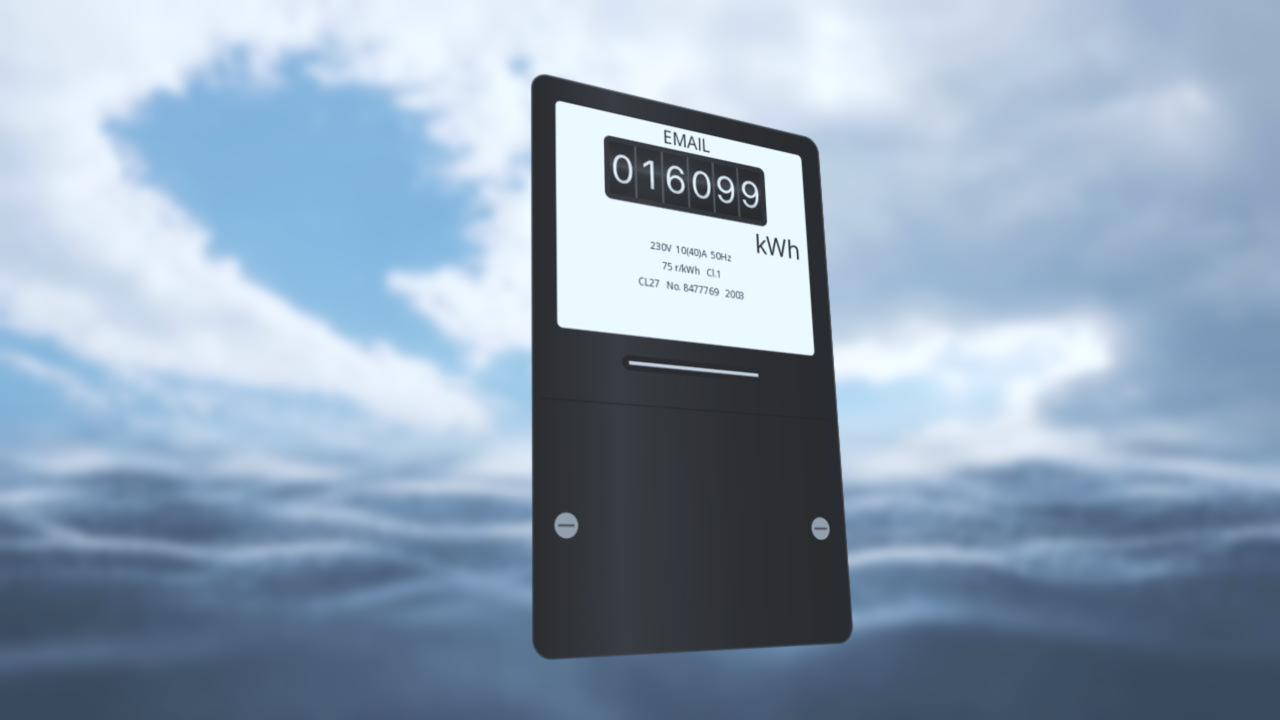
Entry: 16099kWh
